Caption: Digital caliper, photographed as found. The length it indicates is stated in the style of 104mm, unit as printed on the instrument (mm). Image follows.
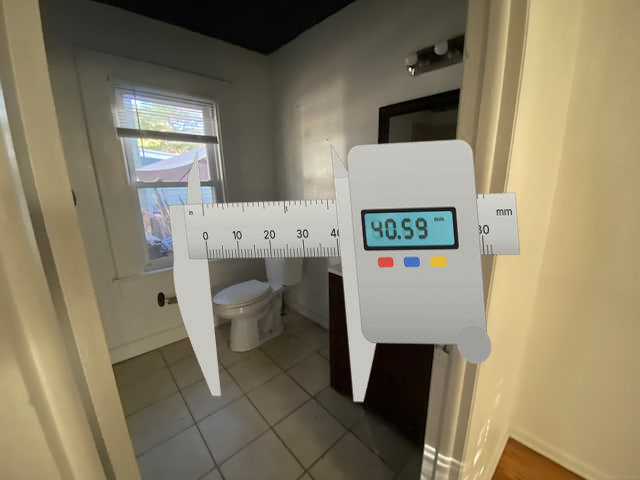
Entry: 40.59mm
